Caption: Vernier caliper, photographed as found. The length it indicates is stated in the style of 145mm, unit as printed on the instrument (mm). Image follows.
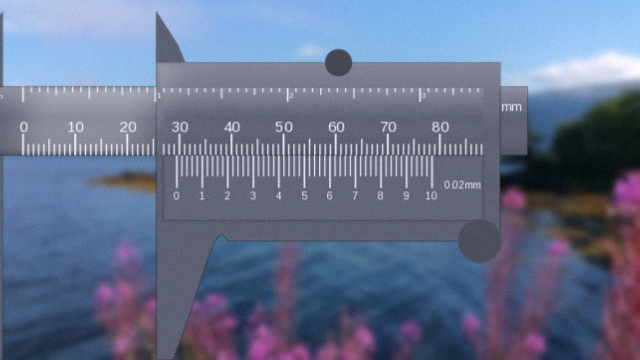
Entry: 29.5mm
